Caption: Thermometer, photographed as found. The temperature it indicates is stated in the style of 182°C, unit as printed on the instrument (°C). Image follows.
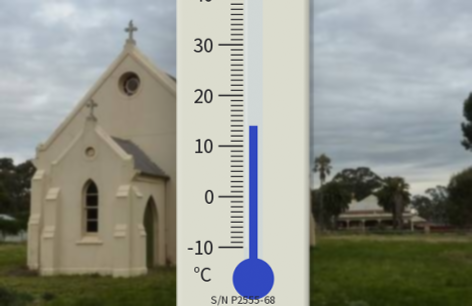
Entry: 14°C
